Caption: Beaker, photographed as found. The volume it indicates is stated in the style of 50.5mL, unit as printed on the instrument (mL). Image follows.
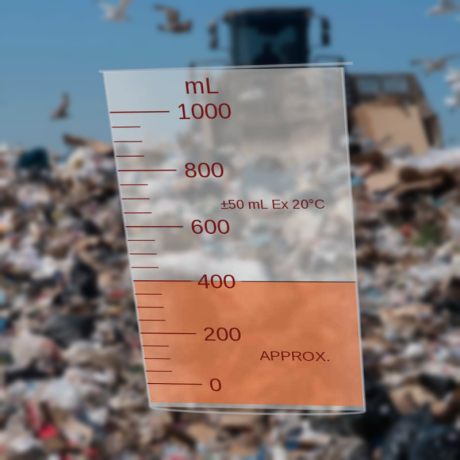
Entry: 400mL
